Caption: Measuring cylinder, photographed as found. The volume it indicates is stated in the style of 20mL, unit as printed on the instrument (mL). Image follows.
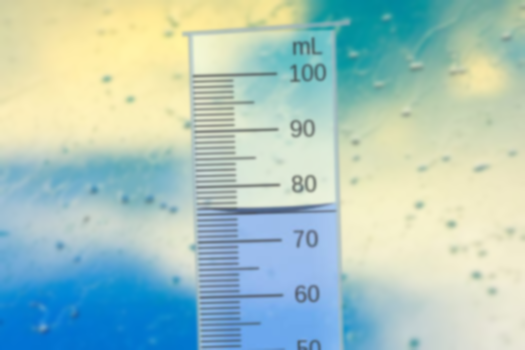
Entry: 75mL
